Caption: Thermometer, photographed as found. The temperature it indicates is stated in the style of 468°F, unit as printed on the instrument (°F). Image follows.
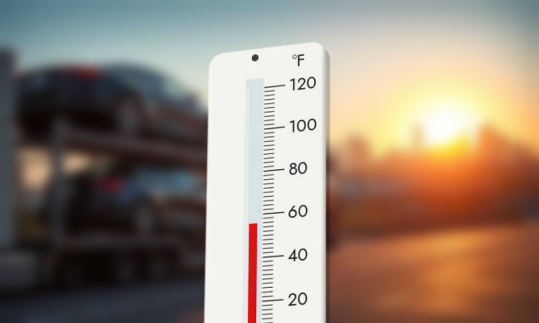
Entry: 56°F
